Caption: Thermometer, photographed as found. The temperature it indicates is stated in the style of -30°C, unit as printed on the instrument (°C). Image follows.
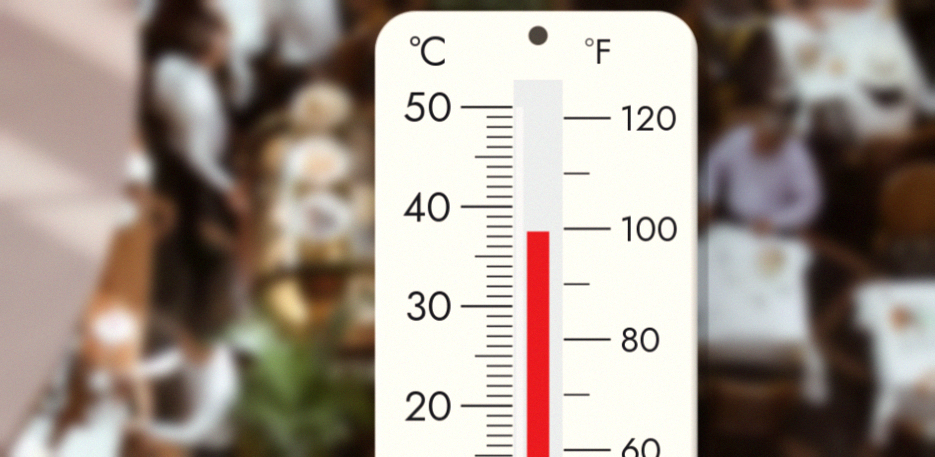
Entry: 37.5°C
